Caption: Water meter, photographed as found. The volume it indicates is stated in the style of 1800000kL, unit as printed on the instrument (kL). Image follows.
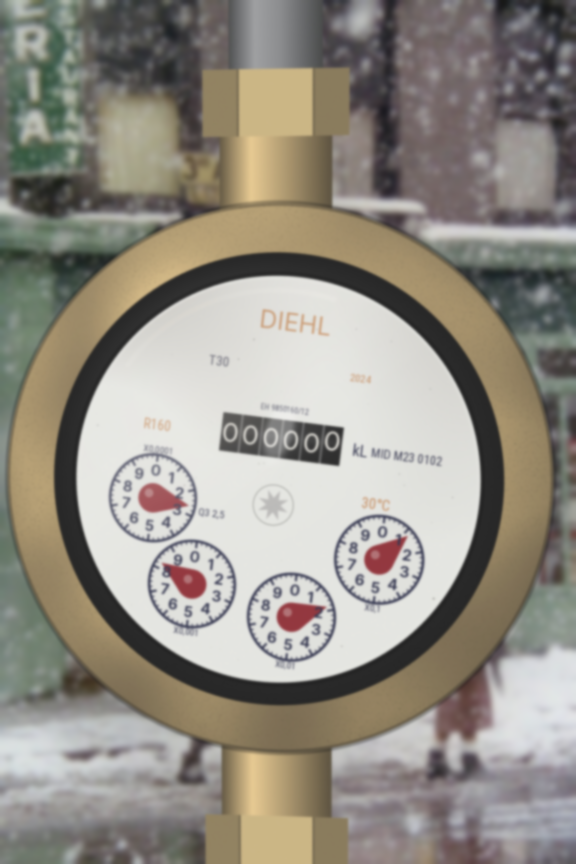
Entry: 0.1182kL
